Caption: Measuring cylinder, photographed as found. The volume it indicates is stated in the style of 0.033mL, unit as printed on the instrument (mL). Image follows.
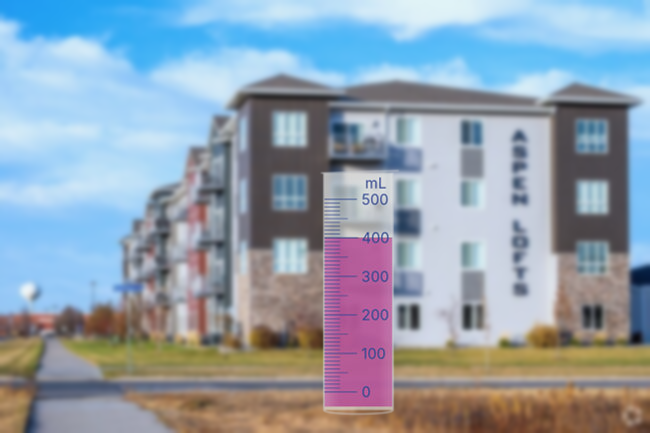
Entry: 400mL
